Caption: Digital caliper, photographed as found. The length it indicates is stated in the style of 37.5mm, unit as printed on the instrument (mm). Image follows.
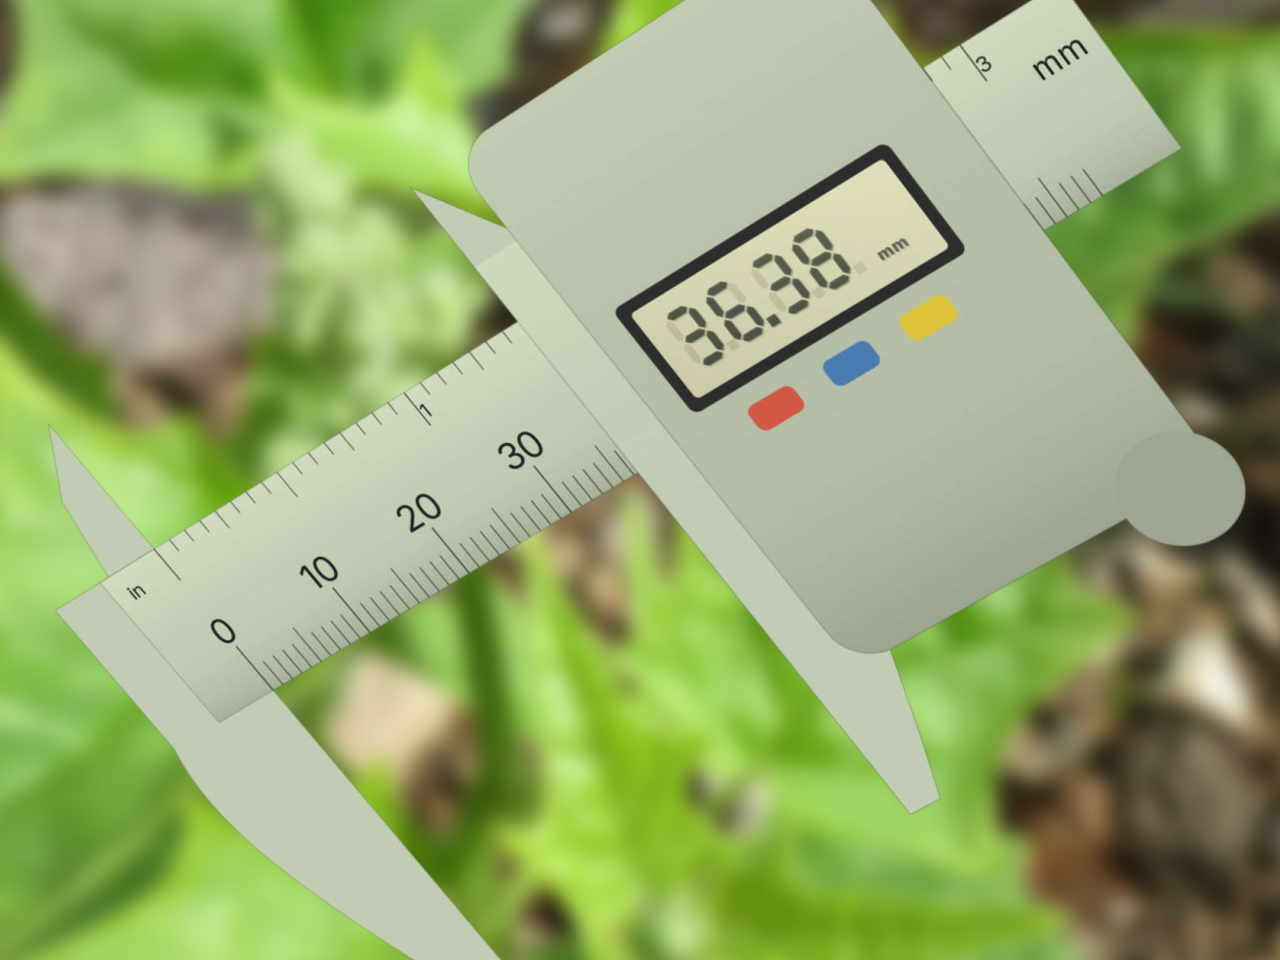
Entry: 36.38mm
